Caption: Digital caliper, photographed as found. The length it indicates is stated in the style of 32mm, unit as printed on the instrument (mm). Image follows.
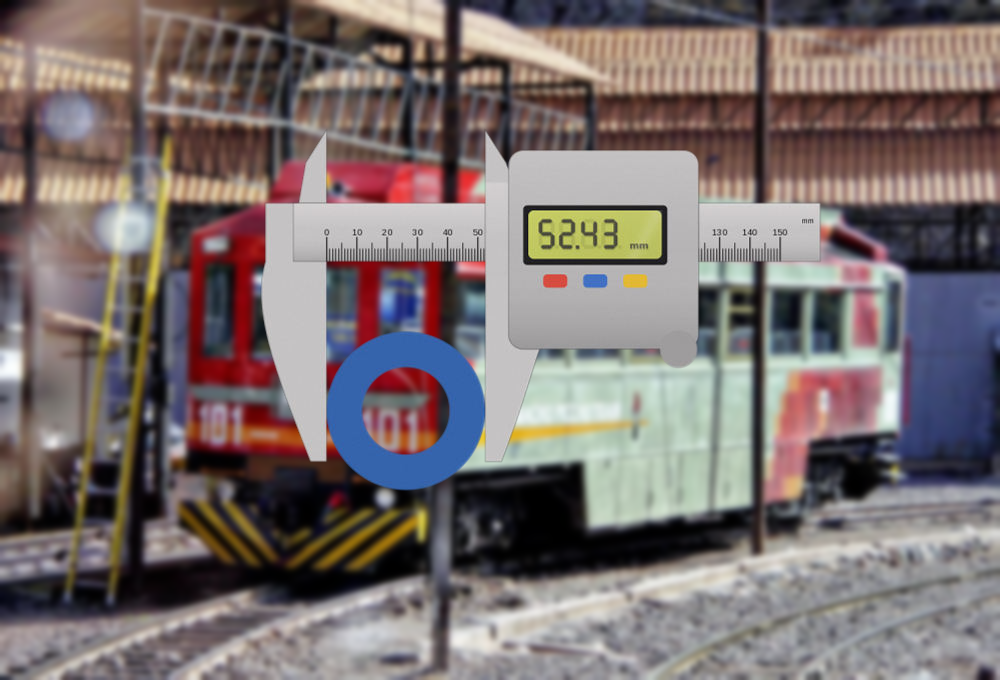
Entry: 52.43mm
